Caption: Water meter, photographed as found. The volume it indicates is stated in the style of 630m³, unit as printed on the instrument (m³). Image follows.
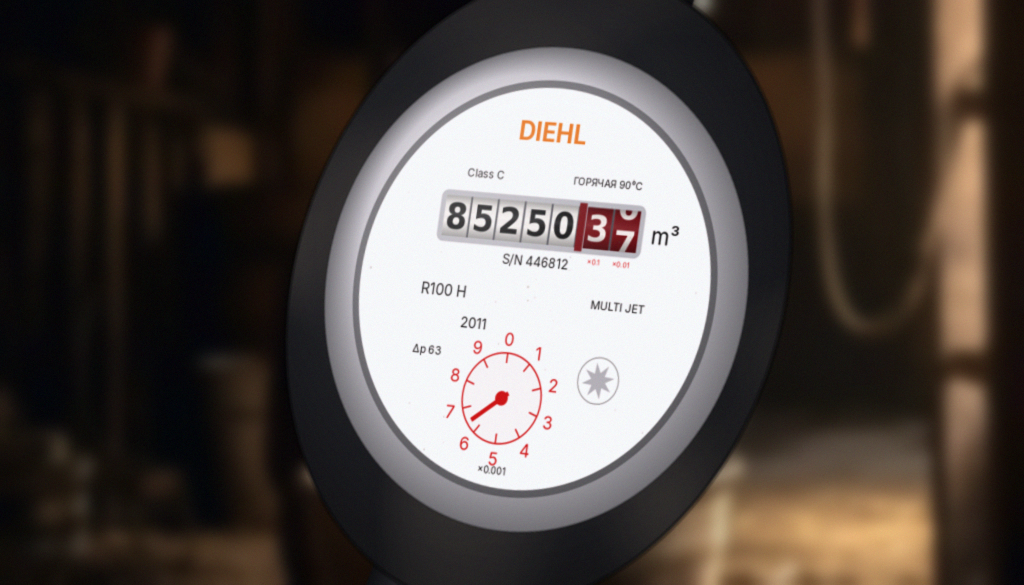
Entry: 85250.366m³
